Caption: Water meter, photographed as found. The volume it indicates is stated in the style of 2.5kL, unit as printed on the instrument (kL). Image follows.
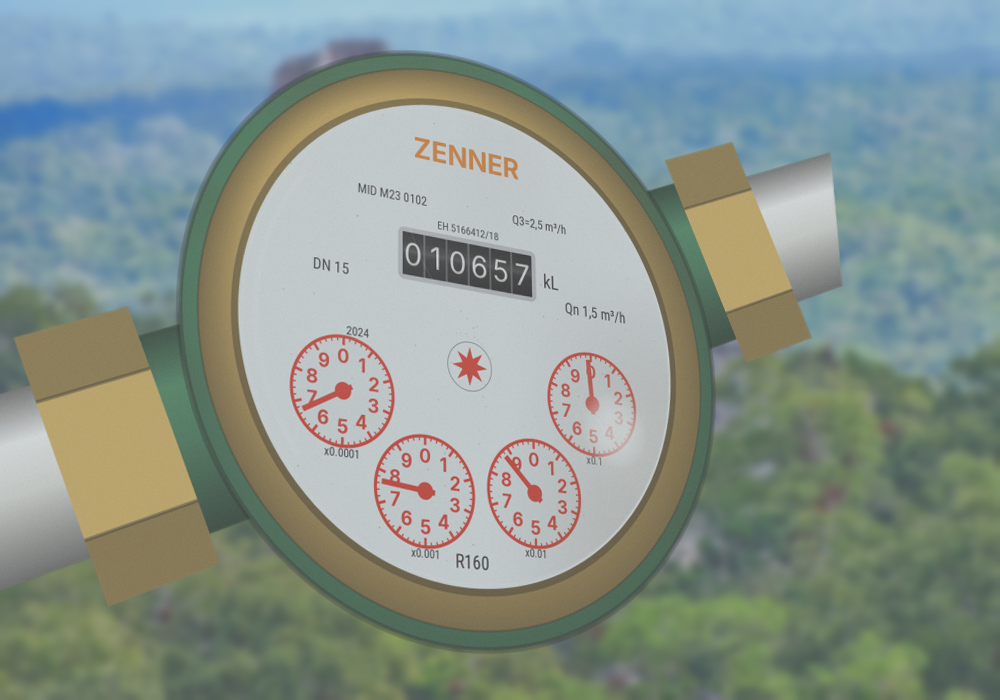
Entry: 10656.9876kL
